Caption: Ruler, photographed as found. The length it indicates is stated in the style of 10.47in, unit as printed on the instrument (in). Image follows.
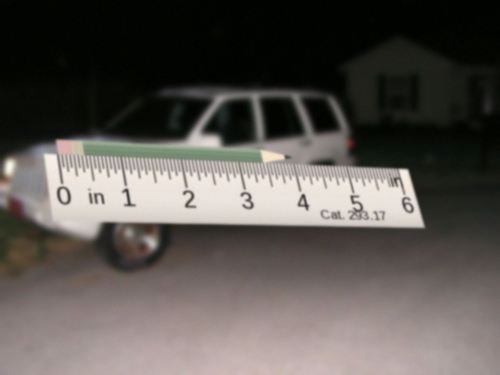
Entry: 4in
